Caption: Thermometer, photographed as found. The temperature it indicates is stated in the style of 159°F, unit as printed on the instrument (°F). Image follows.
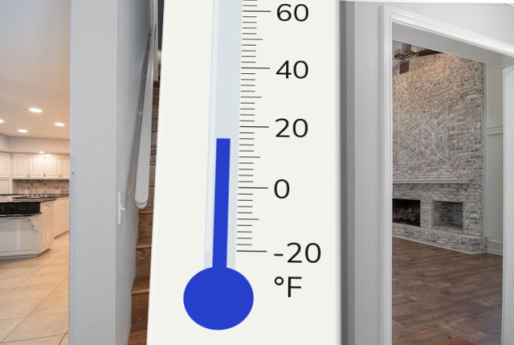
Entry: 16°F
